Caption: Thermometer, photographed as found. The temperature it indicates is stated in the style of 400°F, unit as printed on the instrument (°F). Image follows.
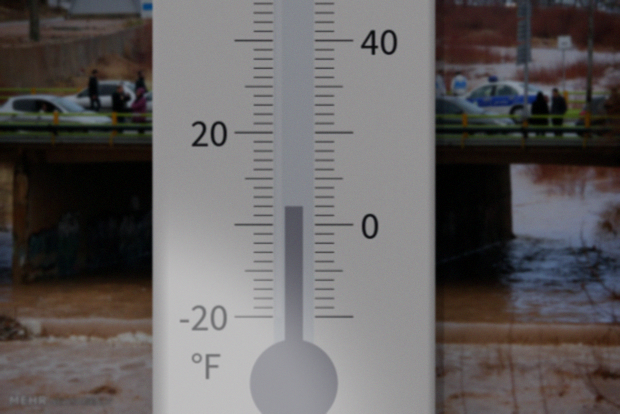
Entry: 4°F
